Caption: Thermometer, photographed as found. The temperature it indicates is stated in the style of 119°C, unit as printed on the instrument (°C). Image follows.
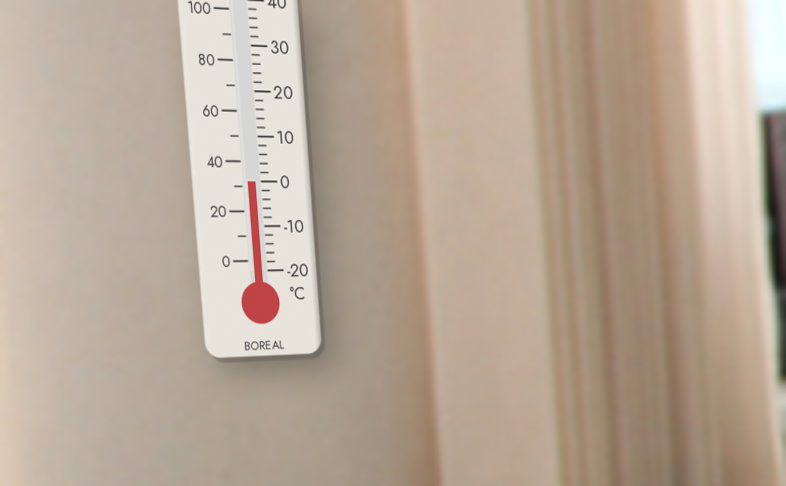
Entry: 0°C
